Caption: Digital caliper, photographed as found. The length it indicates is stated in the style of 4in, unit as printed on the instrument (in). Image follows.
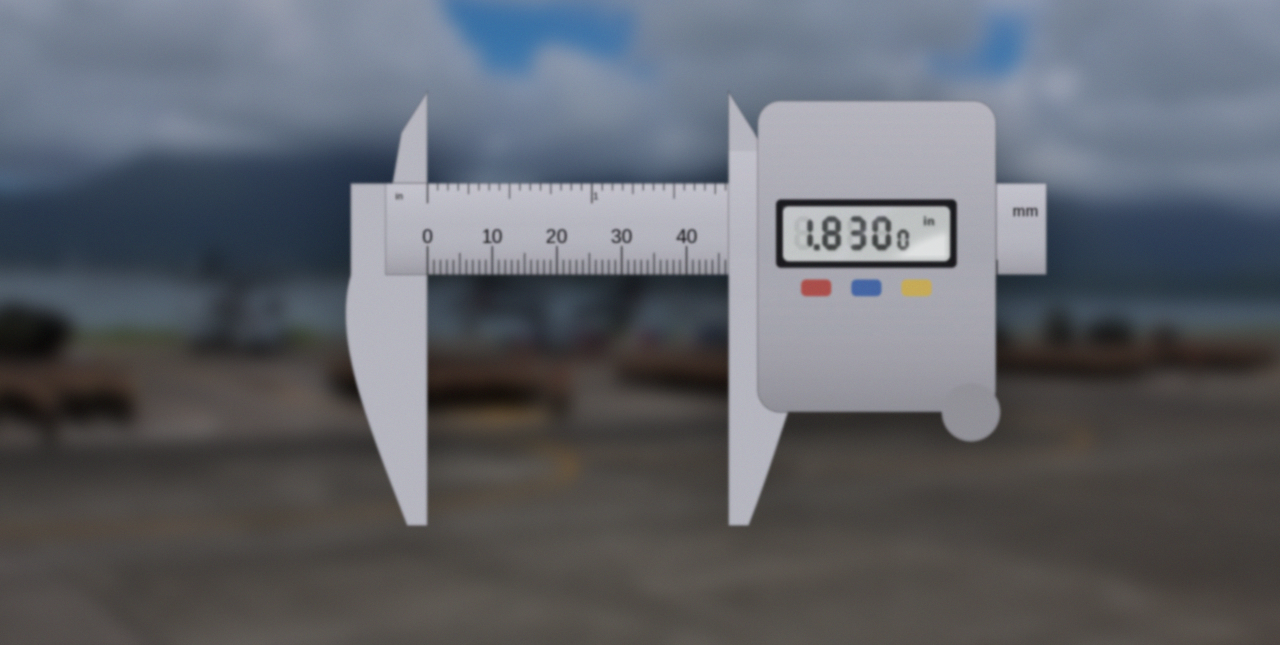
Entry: 1.8300in
